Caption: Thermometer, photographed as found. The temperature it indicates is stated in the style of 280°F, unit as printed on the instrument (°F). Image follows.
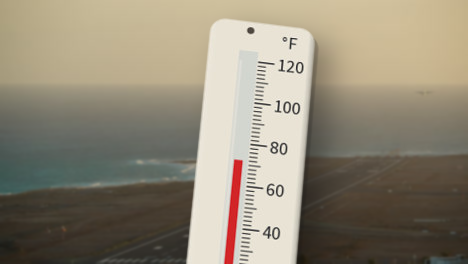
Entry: 72°F
